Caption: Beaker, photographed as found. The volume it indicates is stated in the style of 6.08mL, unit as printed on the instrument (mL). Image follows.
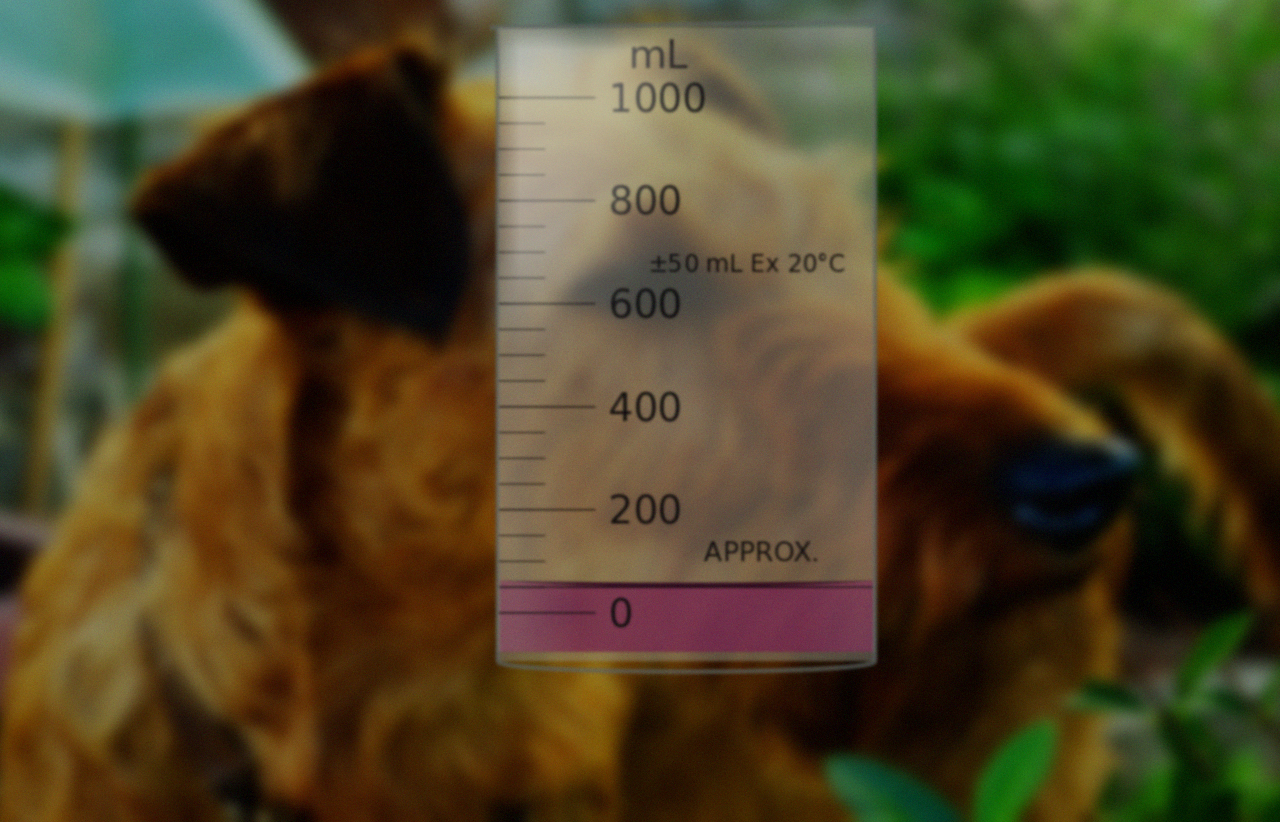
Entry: 50mL
